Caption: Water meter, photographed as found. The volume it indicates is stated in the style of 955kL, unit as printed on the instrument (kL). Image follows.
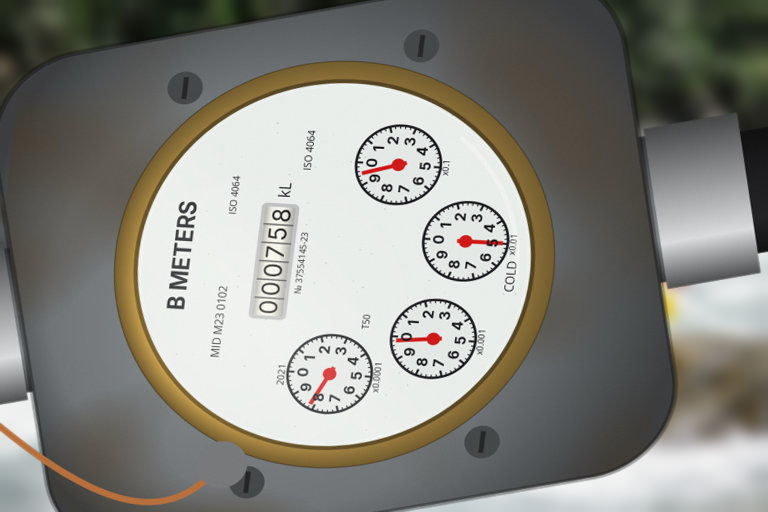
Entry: 757.9498kL
